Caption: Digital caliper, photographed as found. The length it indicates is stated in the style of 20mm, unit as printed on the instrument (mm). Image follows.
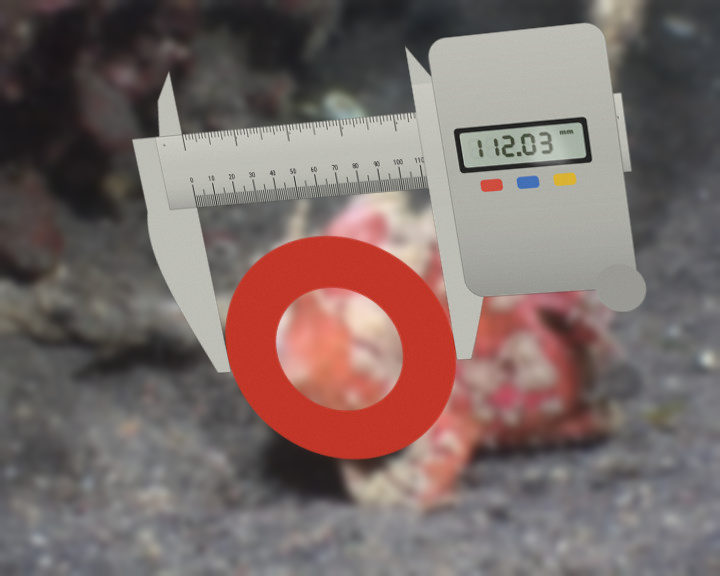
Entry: 112.03mm
